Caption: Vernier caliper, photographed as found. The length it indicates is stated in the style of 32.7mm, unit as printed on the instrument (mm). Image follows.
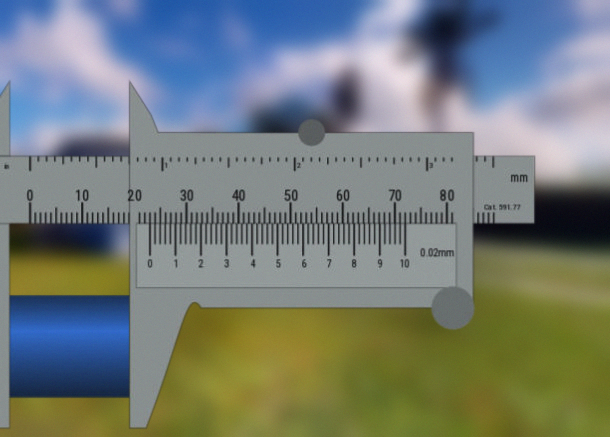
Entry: 23.0mm
